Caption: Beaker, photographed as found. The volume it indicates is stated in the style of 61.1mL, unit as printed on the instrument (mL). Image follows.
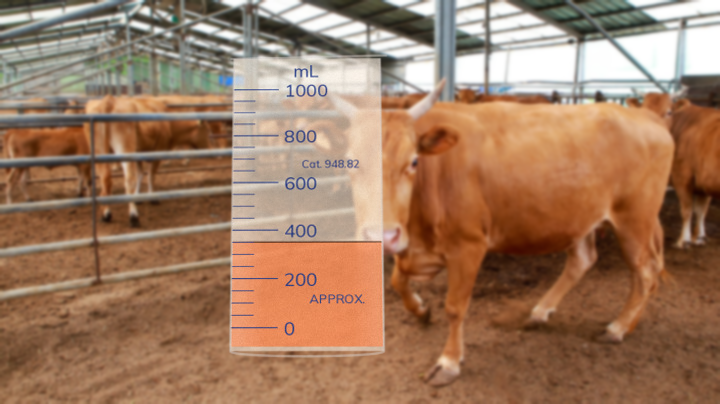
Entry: 350mL
